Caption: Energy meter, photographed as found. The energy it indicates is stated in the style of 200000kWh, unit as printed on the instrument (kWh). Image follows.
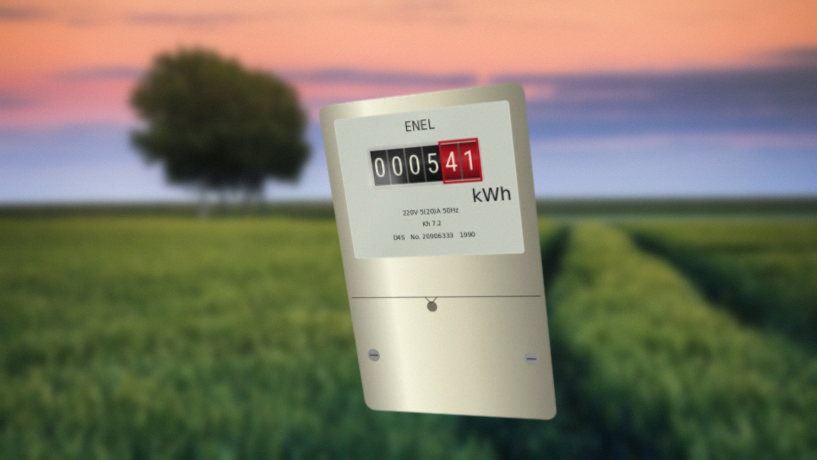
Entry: 5.41kWh
